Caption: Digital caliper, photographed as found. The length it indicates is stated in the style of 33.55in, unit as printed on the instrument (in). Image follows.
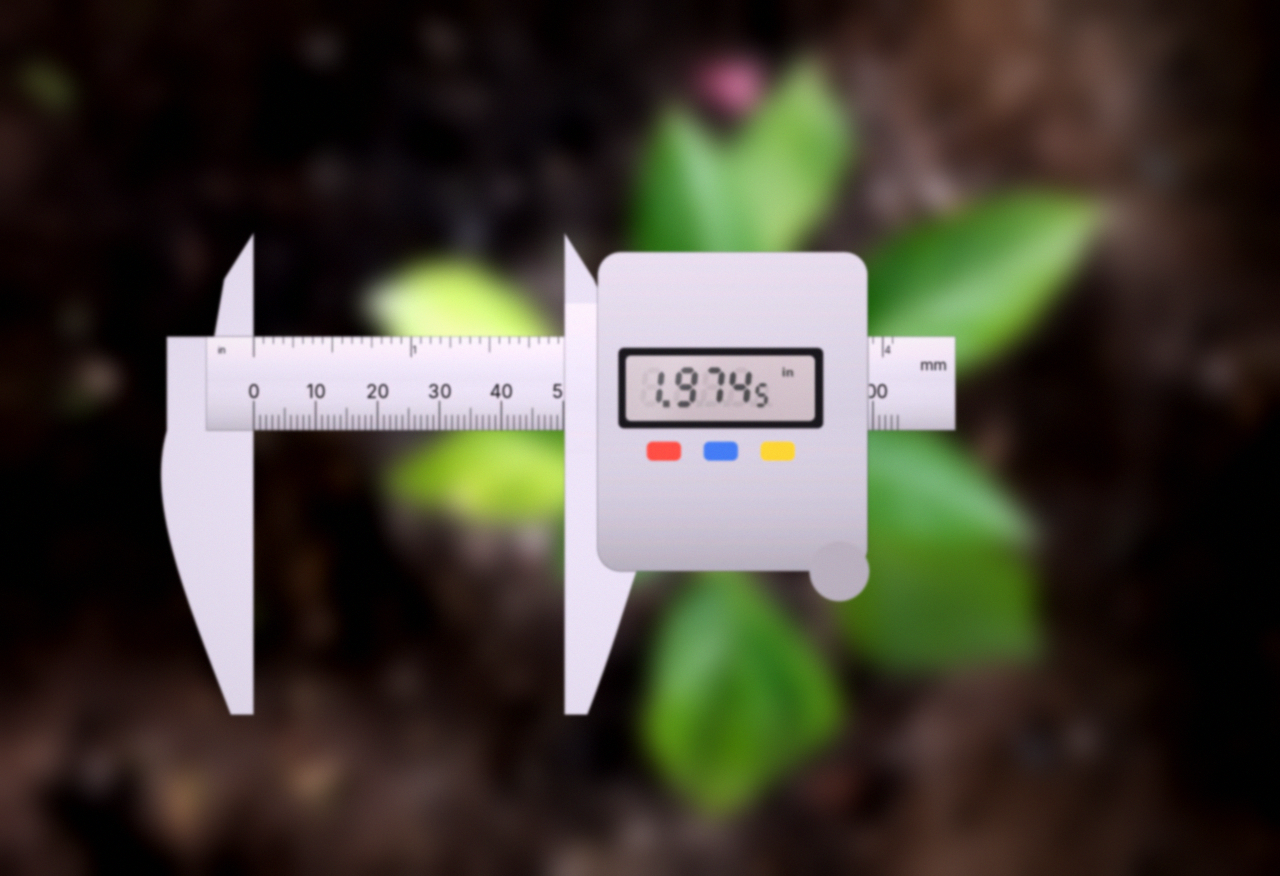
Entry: 1.9745in
